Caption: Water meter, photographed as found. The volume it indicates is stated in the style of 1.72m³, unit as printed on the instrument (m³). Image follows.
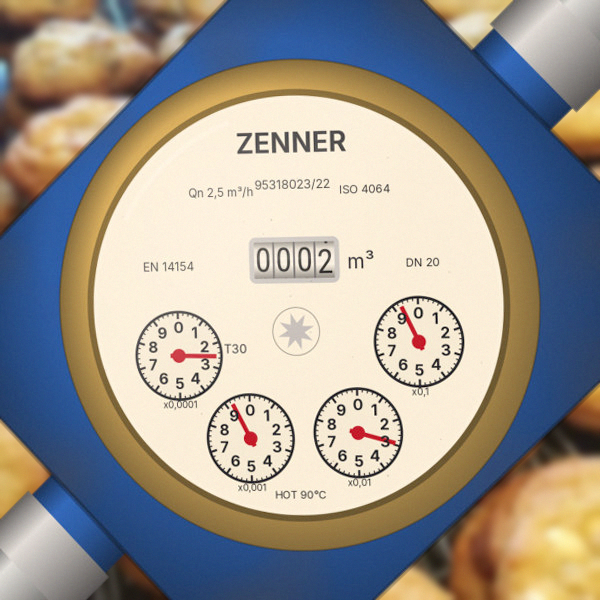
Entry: 1.9292m³
